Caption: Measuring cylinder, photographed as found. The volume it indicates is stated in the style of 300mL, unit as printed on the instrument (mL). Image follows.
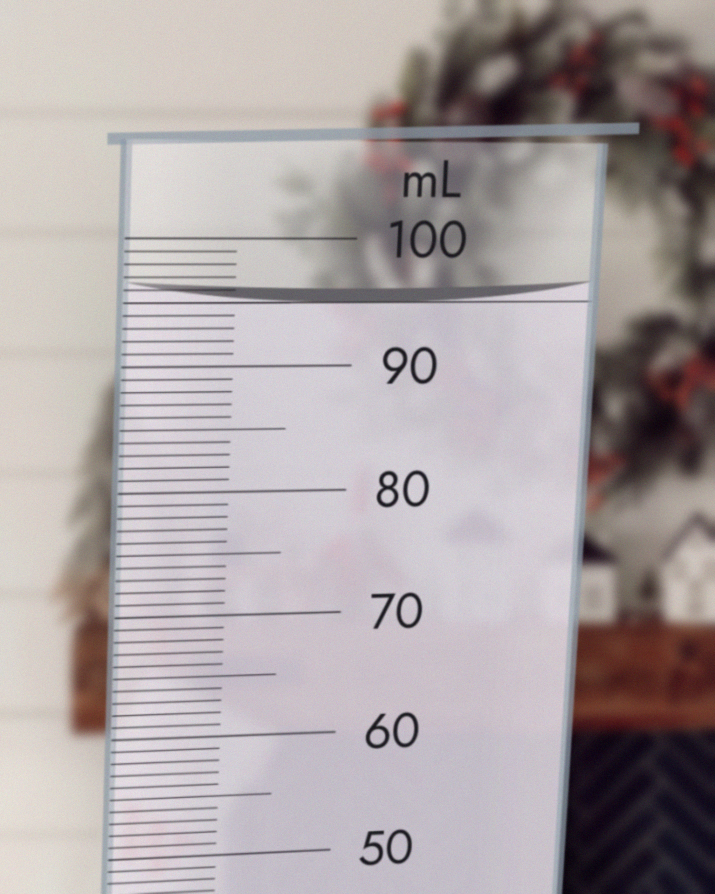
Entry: 95mL
